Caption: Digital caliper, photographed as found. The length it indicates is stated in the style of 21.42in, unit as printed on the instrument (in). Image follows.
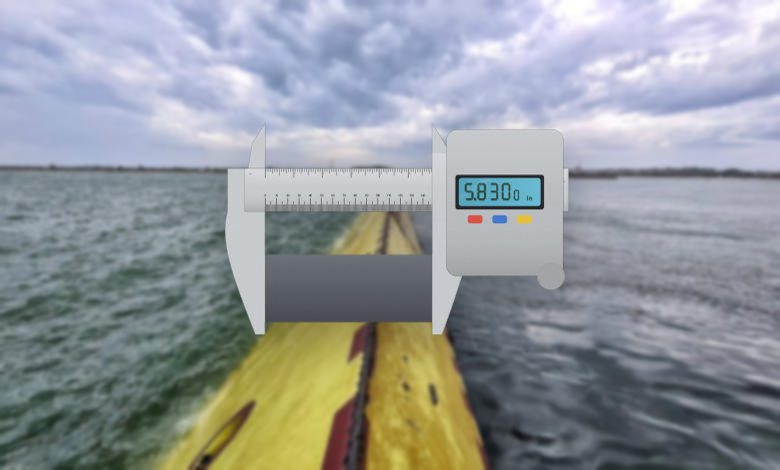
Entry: 5.8300in
